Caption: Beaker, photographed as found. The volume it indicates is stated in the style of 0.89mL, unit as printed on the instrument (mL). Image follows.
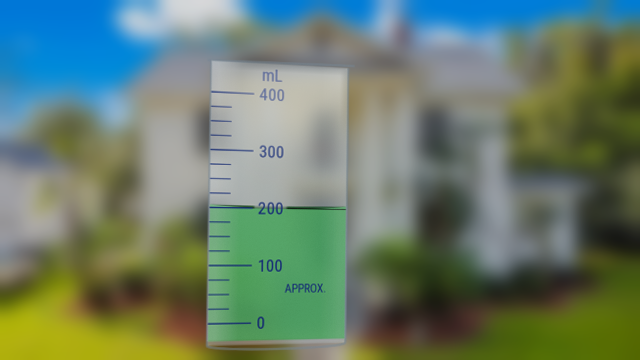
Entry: 200mL
